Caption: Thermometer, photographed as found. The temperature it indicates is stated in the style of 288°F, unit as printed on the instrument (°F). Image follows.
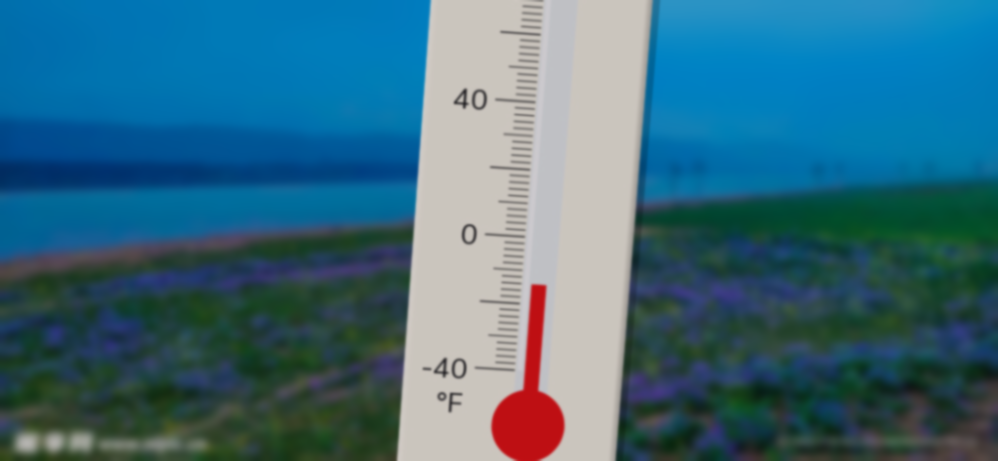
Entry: -14°F
